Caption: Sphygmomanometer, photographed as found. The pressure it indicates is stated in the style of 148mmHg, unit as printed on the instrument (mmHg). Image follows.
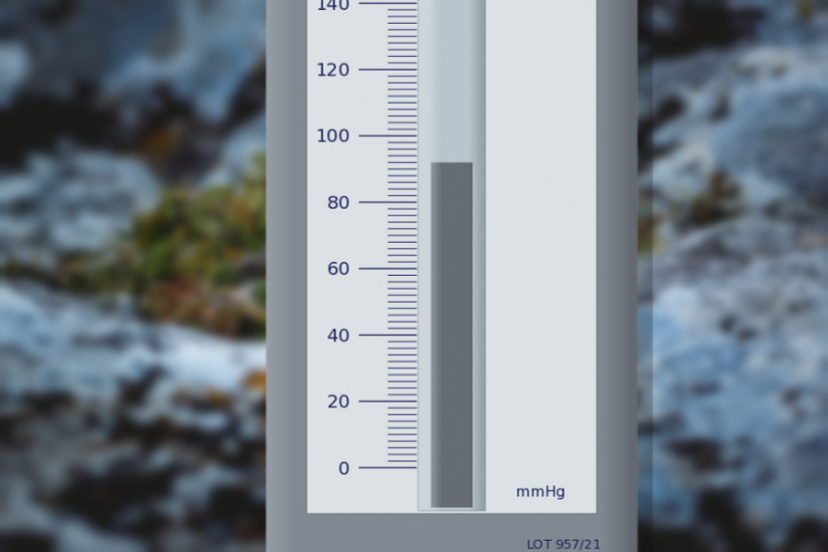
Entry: 92mmHg
